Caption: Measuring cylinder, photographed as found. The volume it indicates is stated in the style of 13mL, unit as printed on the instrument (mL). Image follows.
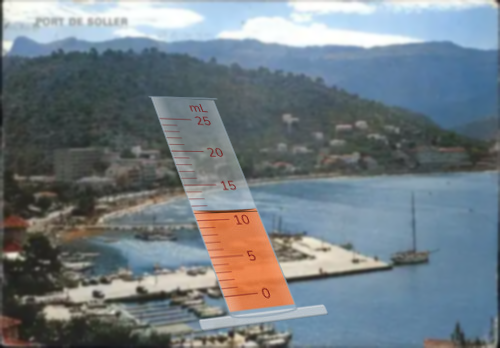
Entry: 11mL
